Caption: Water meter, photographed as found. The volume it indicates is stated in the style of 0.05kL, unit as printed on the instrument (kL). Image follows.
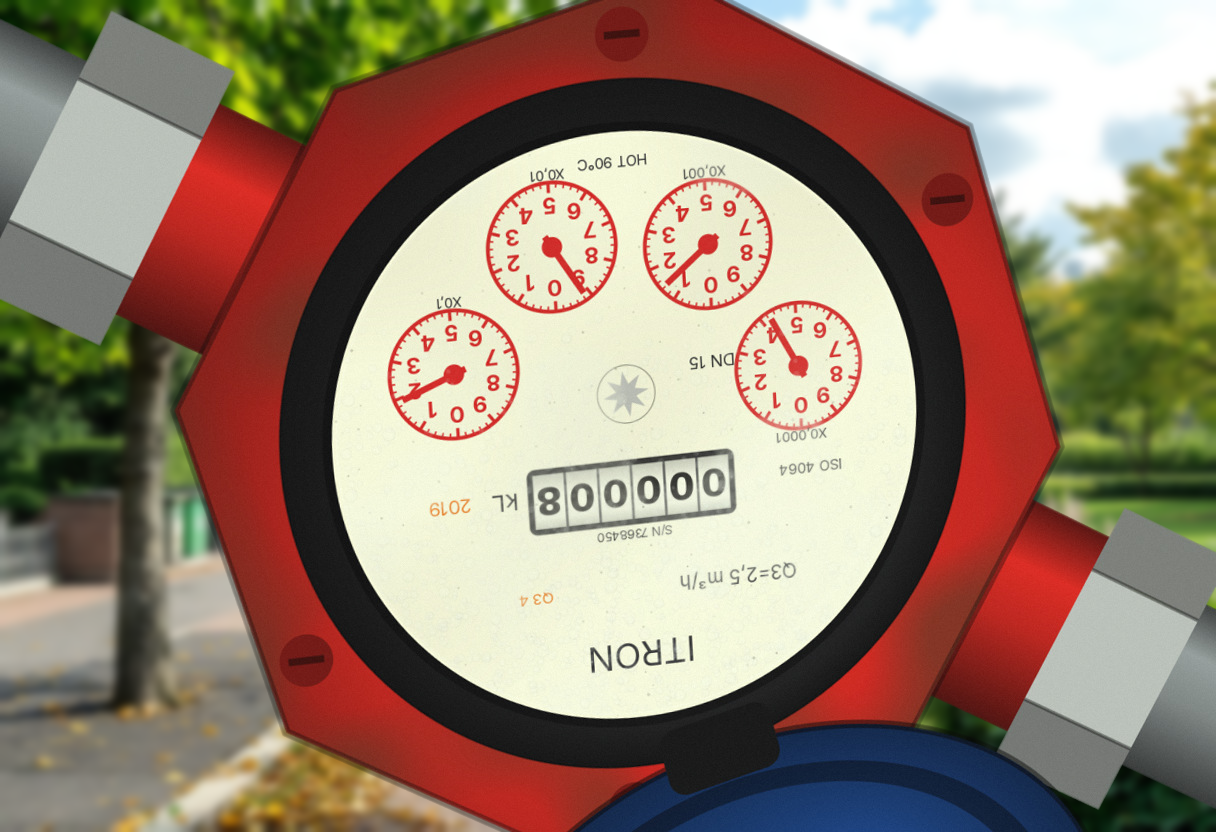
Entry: 8.1914kL
